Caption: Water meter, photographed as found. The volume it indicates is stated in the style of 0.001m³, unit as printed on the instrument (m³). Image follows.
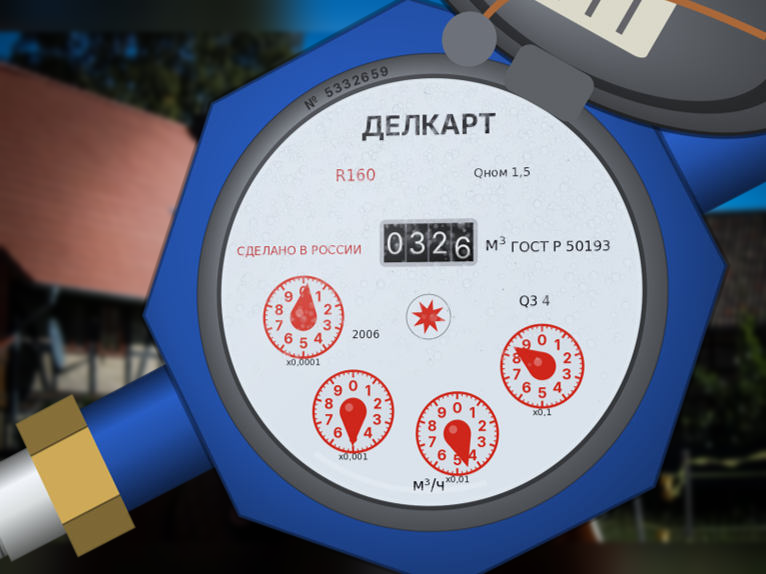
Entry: 325.8450m³
